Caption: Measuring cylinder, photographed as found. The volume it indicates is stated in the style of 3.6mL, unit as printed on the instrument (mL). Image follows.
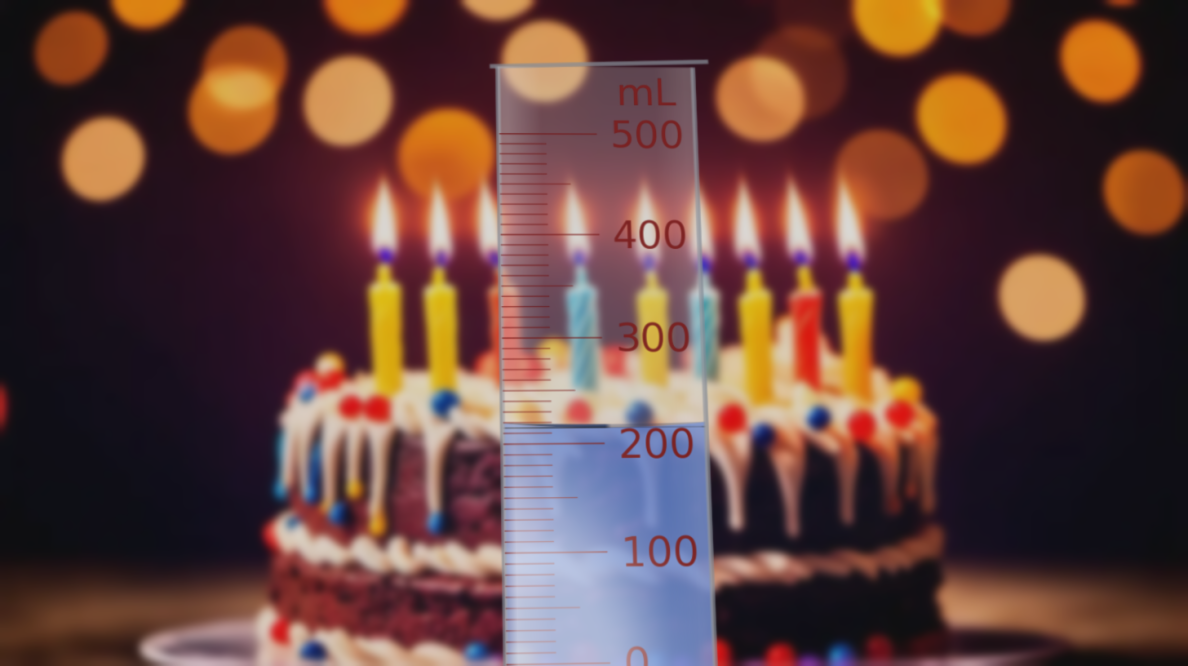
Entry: 215mL
